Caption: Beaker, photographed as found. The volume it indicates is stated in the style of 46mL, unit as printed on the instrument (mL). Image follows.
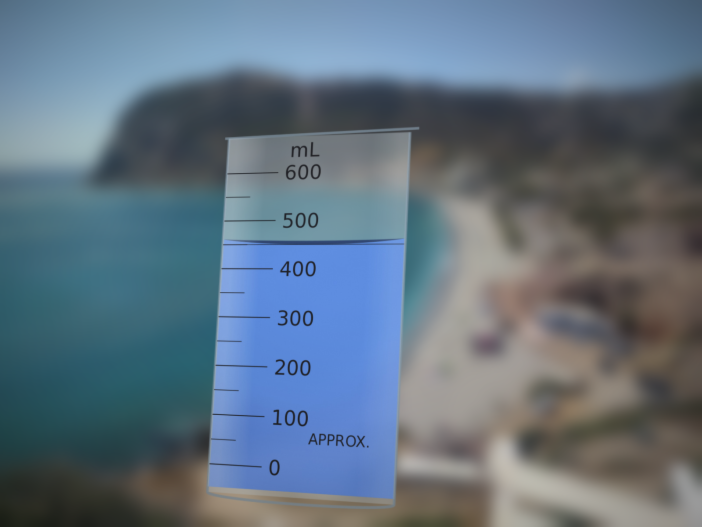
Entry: 450mL
